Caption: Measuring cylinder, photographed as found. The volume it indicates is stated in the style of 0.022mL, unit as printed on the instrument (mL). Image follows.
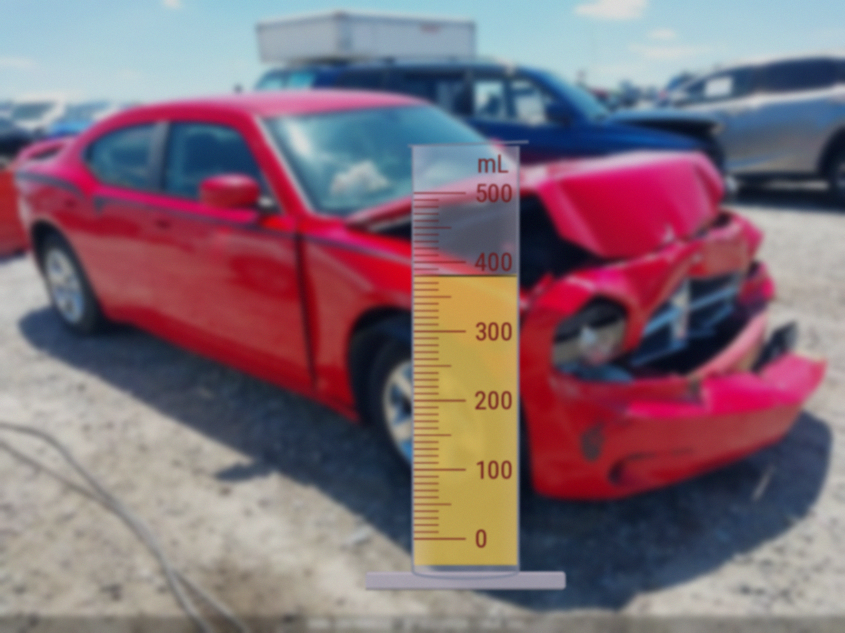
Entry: 380mL
